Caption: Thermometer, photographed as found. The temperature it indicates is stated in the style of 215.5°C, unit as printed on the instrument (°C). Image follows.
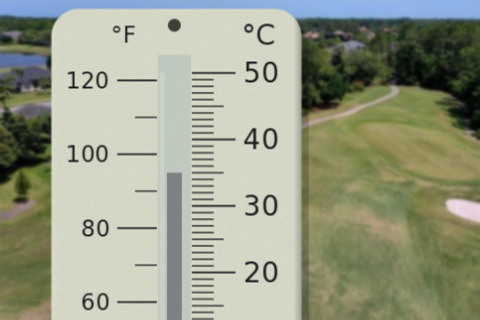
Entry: 35°C
